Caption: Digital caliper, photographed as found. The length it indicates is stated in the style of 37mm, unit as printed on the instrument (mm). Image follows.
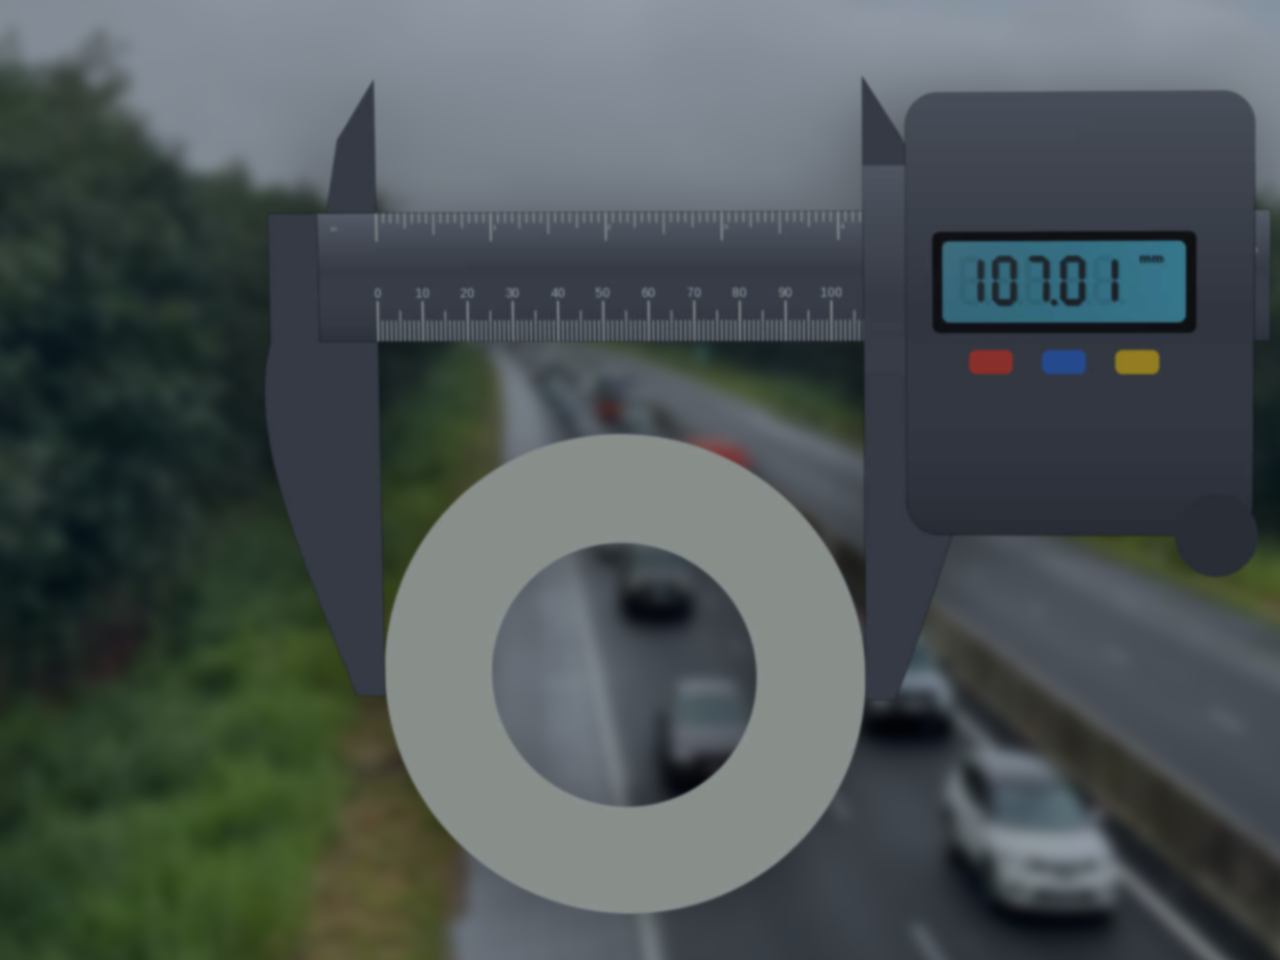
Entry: 107.01mm
